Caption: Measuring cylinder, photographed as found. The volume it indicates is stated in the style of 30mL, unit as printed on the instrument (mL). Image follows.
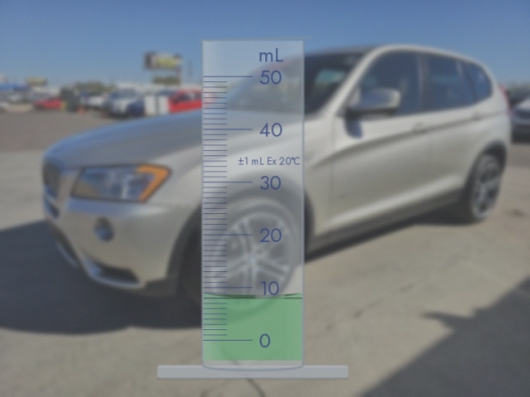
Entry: 8mL
